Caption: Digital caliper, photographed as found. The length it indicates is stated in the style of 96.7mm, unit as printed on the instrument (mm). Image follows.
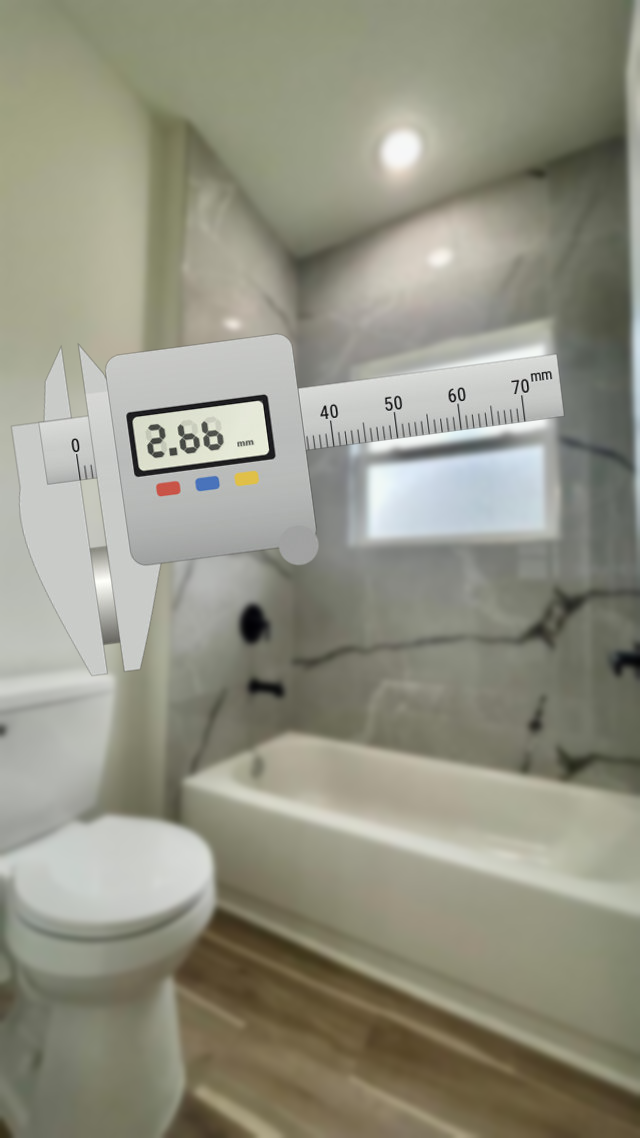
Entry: 2.66mm
